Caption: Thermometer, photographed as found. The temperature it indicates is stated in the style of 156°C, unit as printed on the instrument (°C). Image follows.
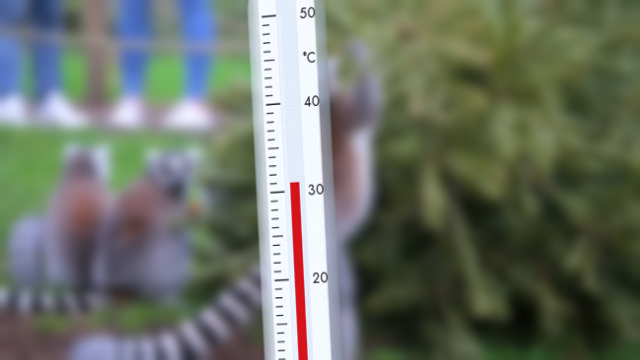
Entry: 31°C
